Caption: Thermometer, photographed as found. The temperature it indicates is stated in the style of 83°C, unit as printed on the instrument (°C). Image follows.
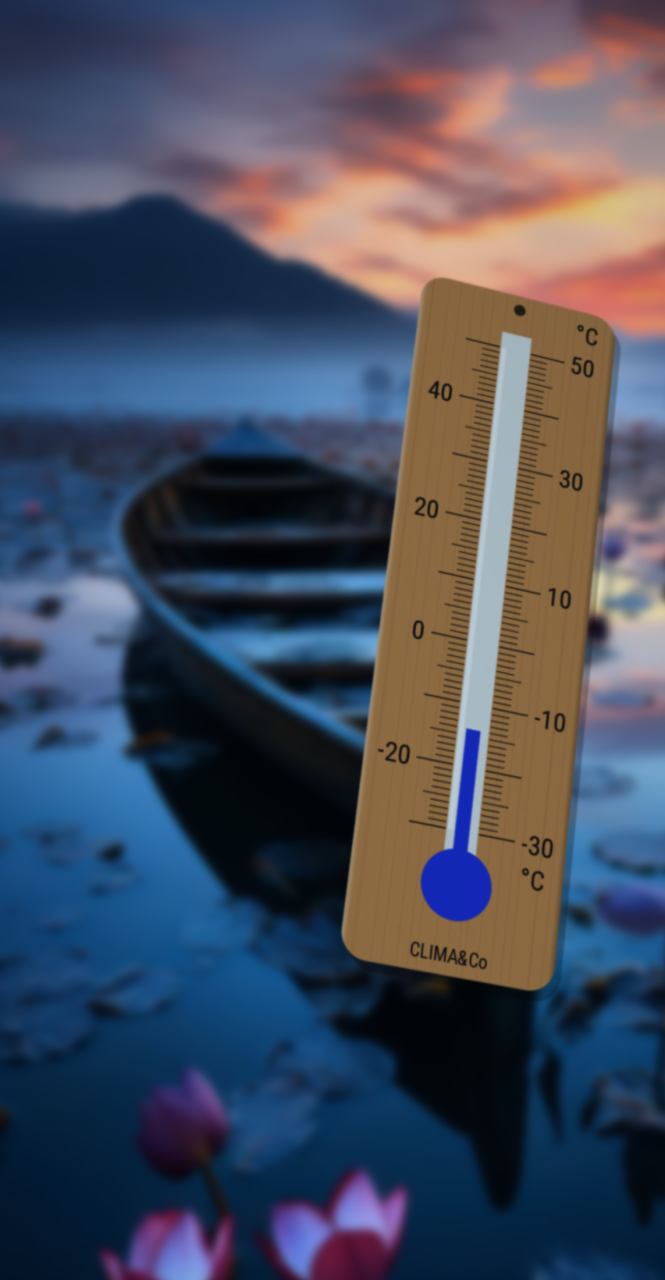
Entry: -14°C
